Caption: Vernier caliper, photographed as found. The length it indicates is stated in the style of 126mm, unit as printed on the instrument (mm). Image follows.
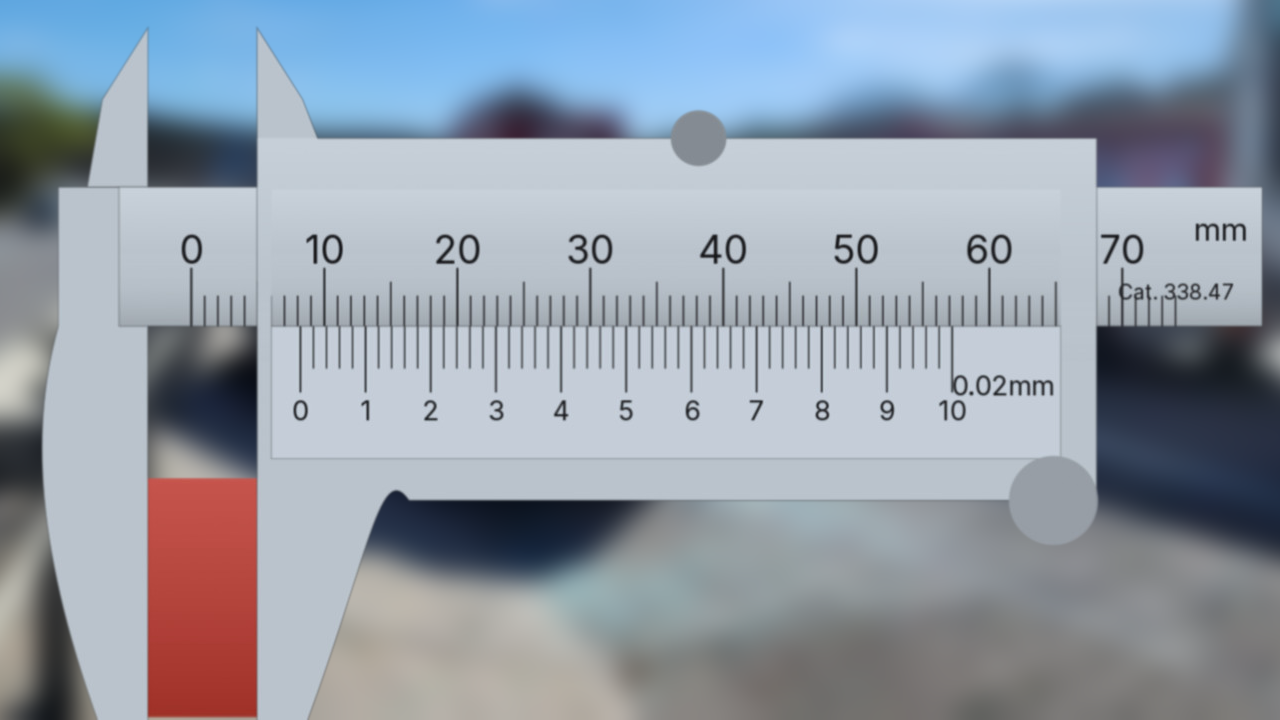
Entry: 8.2mm
